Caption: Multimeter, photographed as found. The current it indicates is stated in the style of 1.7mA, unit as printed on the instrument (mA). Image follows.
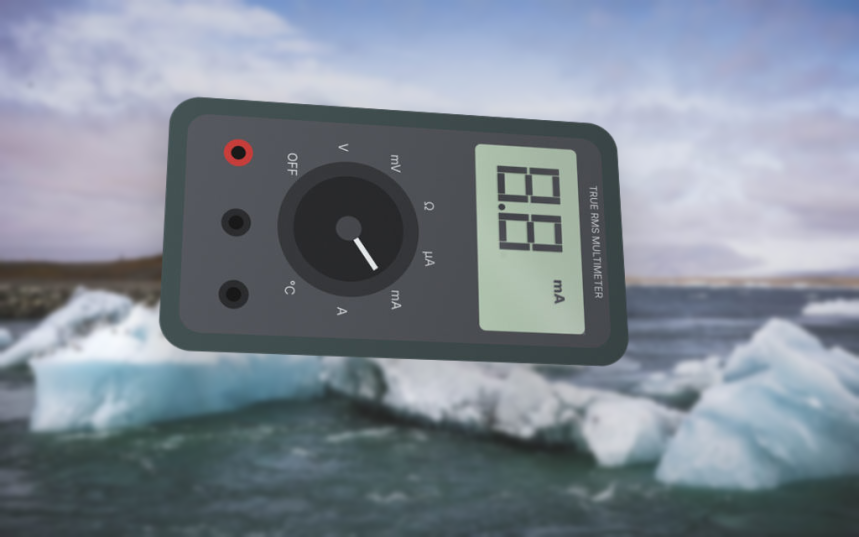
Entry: 8.8mA
